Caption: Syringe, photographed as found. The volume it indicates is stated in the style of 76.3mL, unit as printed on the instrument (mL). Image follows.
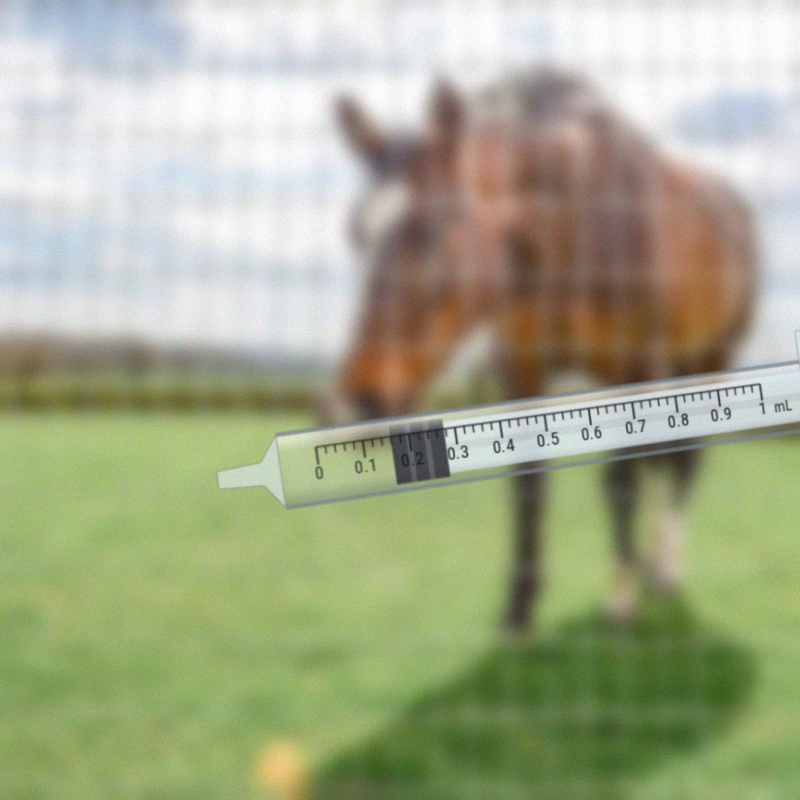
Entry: 0.16mL
